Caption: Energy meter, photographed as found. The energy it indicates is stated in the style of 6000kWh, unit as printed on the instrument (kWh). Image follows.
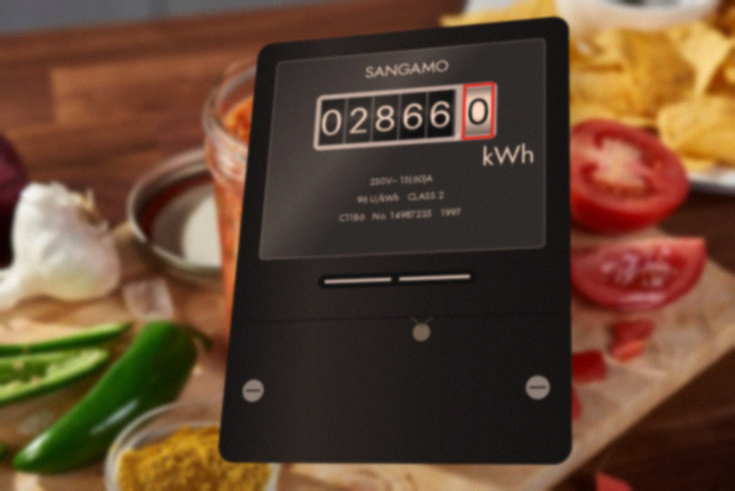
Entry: 2866.0kWh
